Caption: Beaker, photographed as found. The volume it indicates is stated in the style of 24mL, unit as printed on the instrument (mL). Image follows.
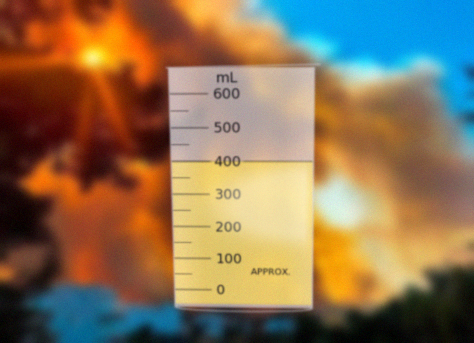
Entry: 400mL
